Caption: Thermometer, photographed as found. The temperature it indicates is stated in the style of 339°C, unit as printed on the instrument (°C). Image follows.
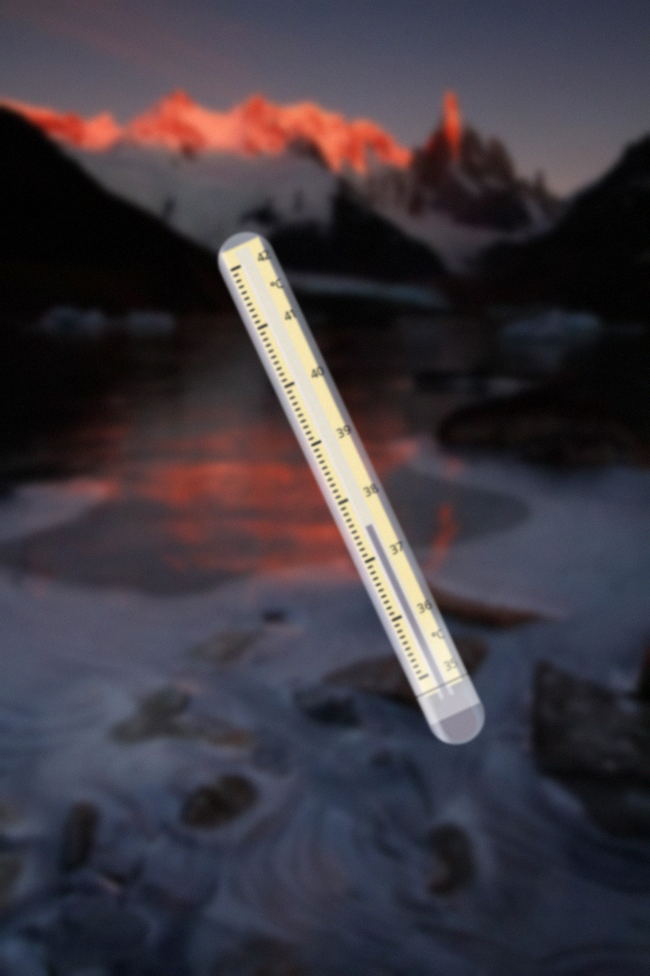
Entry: 37.5°C
